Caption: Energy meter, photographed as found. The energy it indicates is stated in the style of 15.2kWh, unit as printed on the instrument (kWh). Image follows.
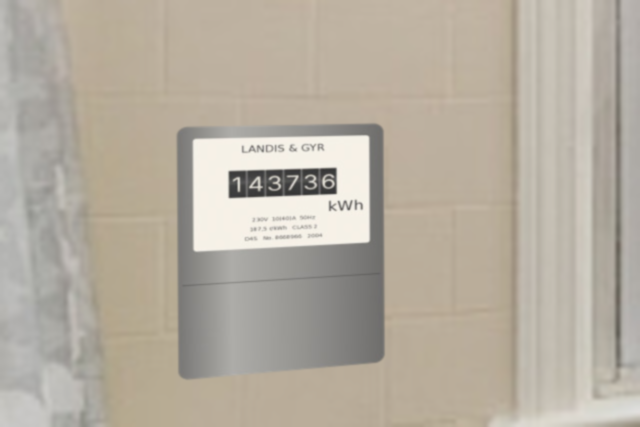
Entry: 143736kWh
